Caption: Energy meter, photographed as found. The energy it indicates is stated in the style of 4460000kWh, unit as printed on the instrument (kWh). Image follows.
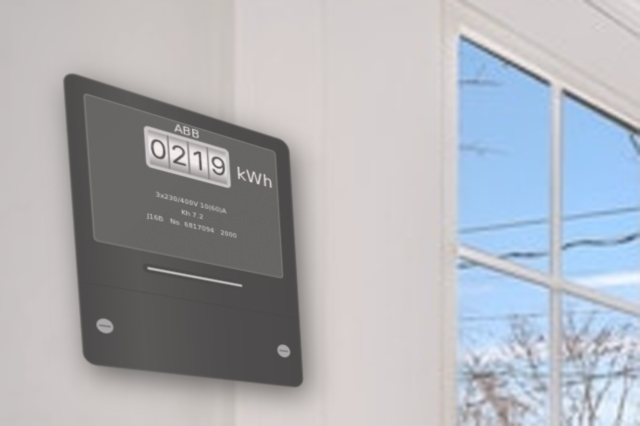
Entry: 219kWh
